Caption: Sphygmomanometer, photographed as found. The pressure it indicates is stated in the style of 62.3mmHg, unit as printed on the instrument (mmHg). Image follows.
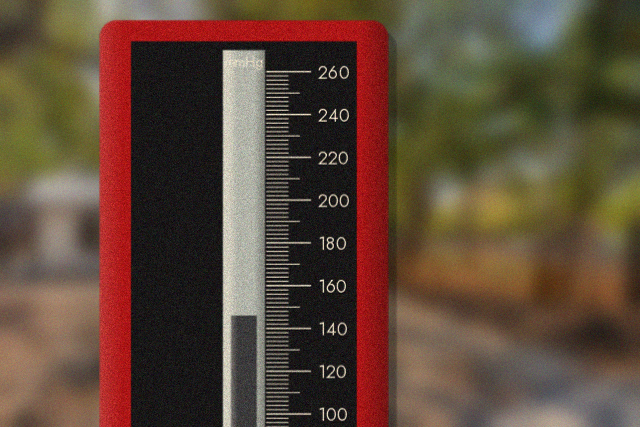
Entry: 146mmHg
